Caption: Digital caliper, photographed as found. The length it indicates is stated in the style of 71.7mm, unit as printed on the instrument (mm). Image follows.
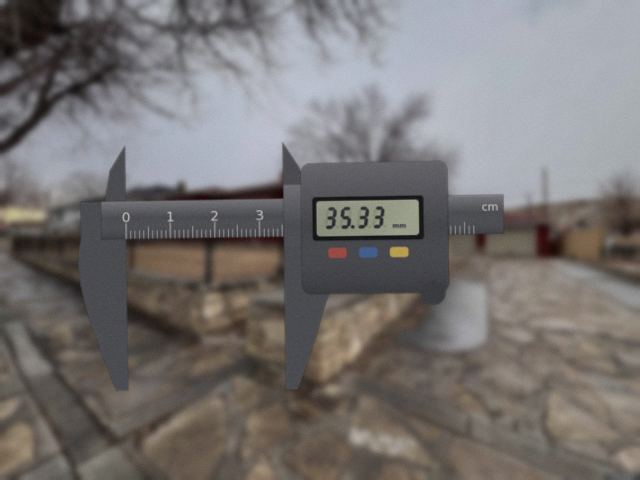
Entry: 35.33mm
